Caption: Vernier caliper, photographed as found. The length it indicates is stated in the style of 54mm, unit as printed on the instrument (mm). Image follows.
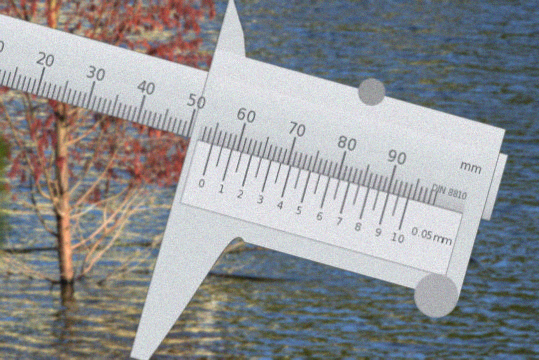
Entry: 55.0mm
